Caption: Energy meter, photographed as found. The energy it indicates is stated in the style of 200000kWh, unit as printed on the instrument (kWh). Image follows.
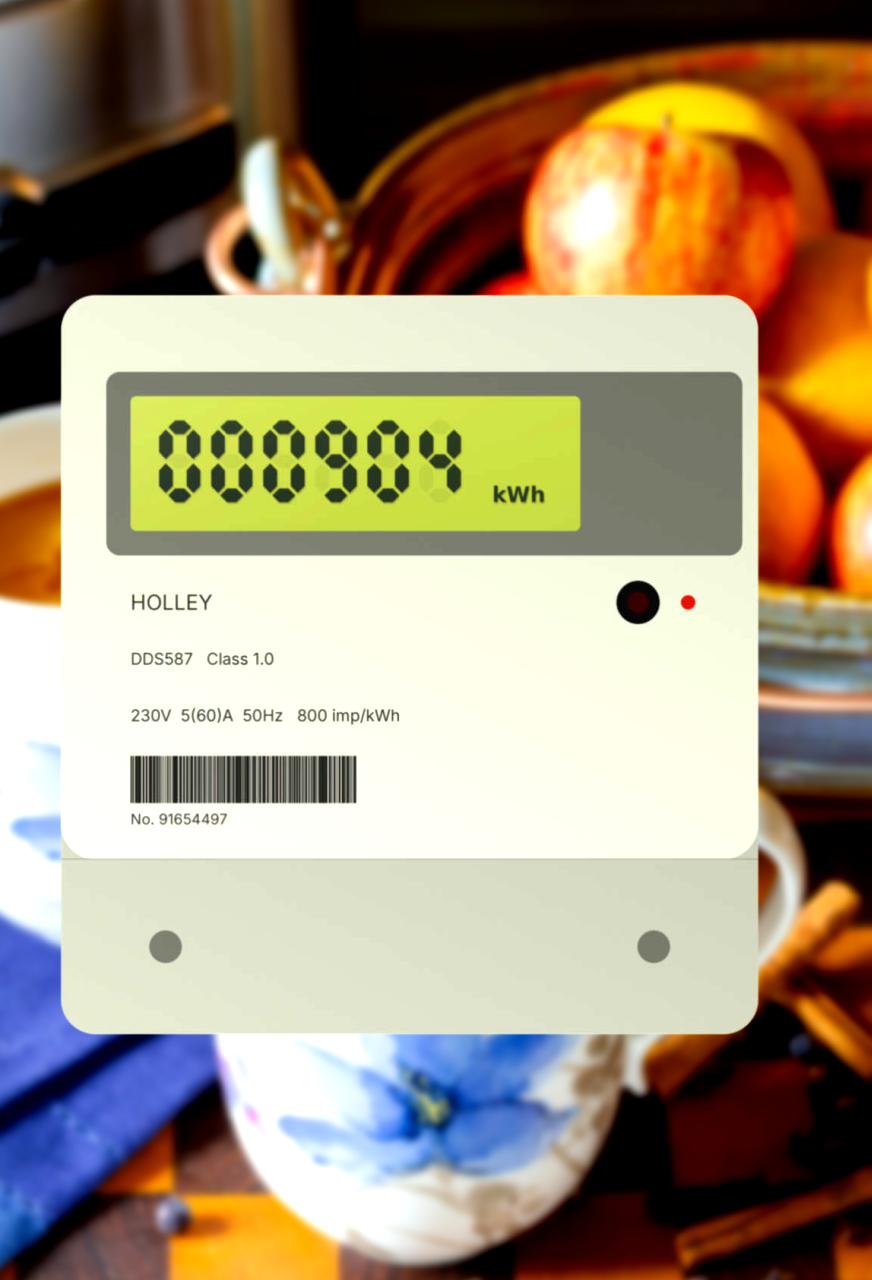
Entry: 904kWh
